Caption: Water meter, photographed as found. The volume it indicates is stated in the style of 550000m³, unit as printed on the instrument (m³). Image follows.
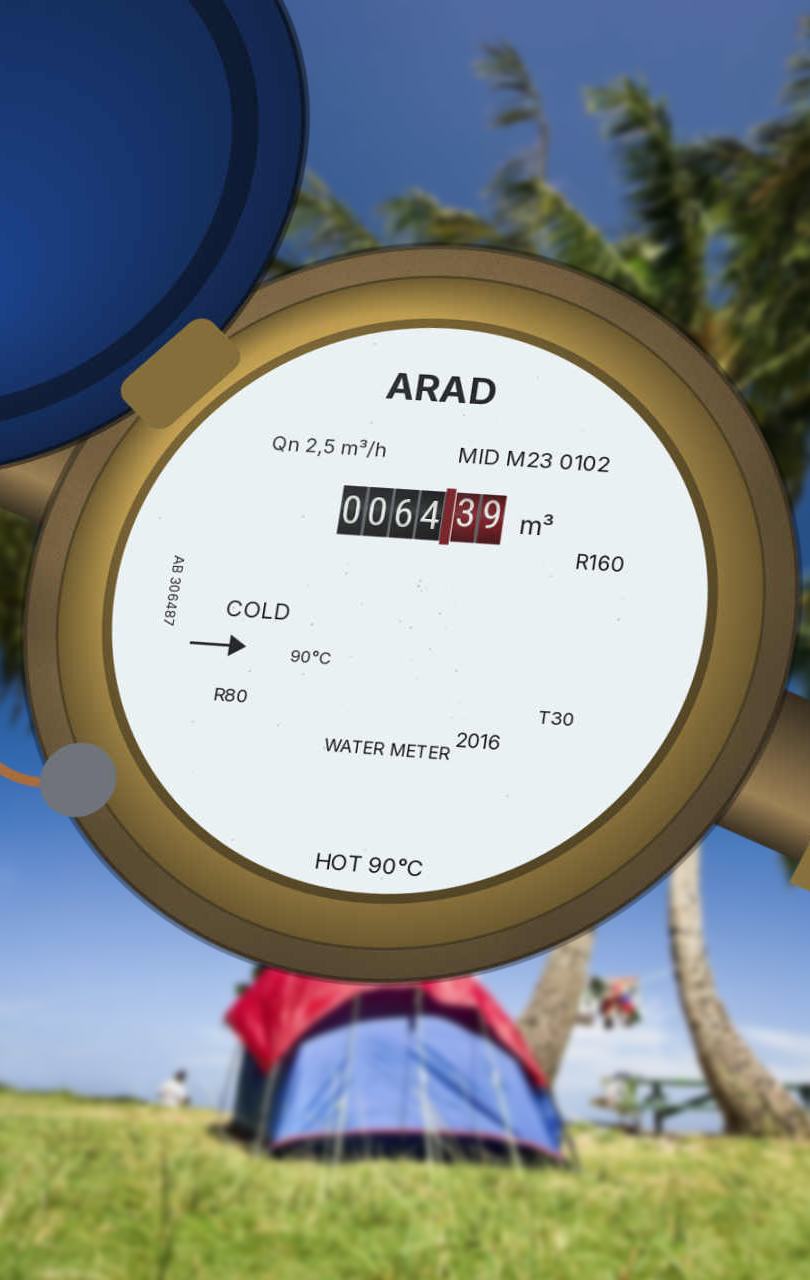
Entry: 64.39m³
